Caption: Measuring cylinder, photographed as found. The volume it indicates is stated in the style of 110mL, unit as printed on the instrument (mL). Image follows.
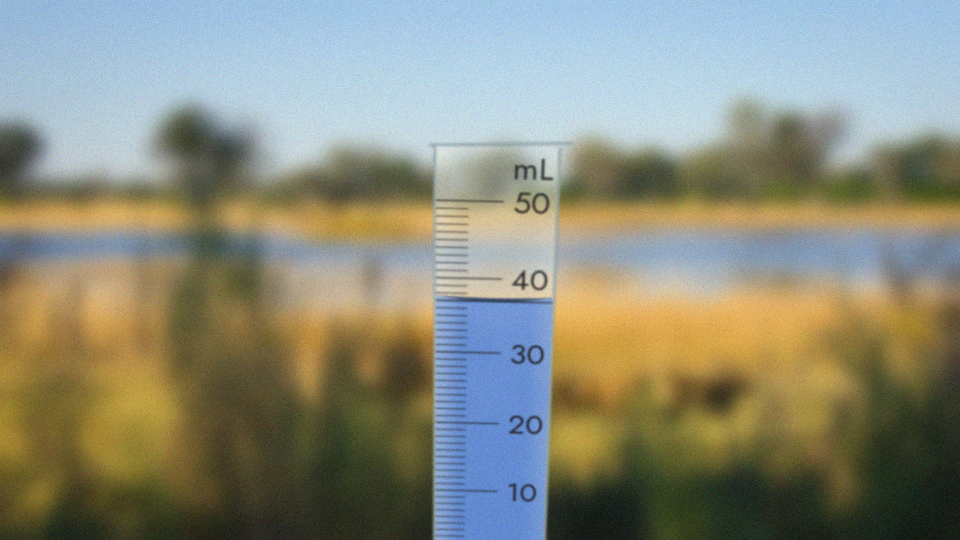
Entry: 37mL
